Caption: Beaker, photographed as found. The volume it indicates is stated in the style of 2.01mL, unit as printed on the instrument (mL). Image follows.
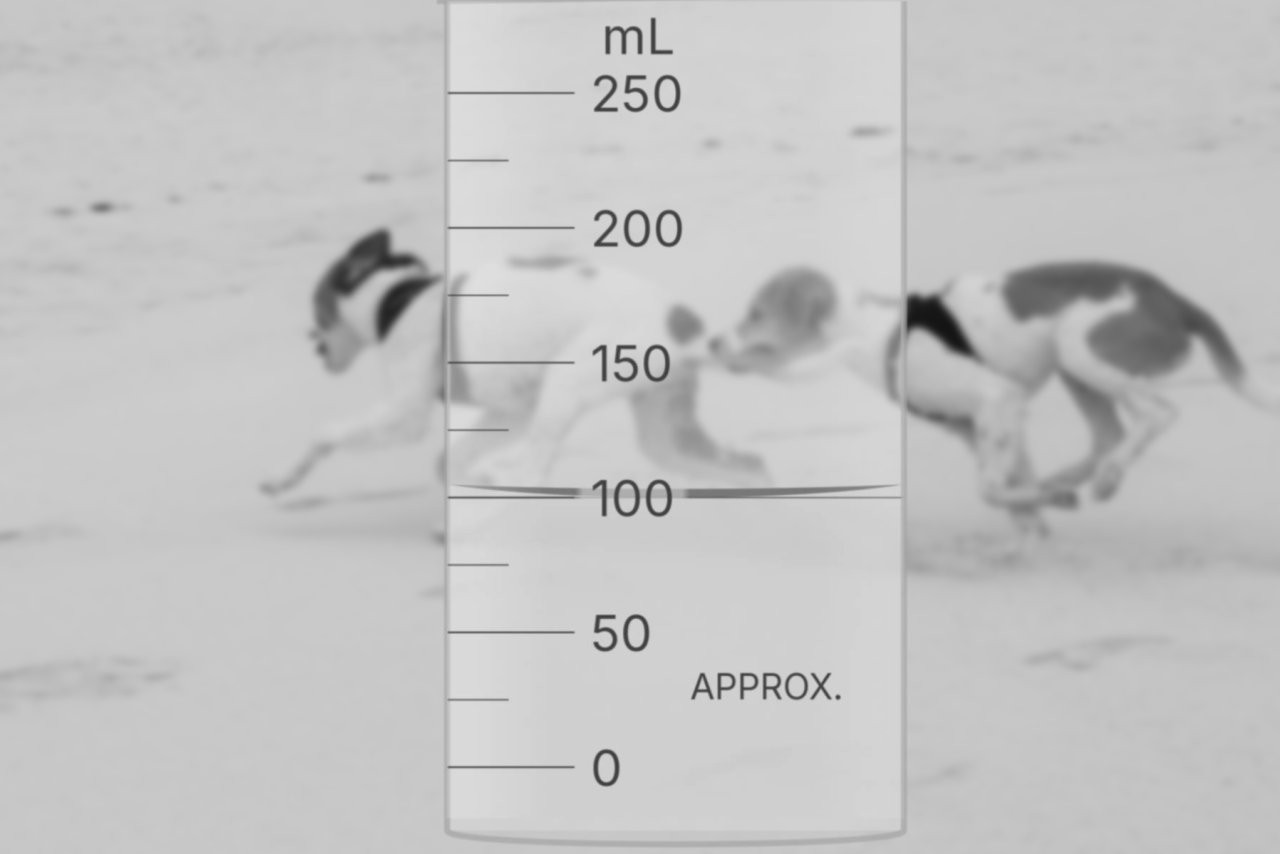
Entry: 100mL
